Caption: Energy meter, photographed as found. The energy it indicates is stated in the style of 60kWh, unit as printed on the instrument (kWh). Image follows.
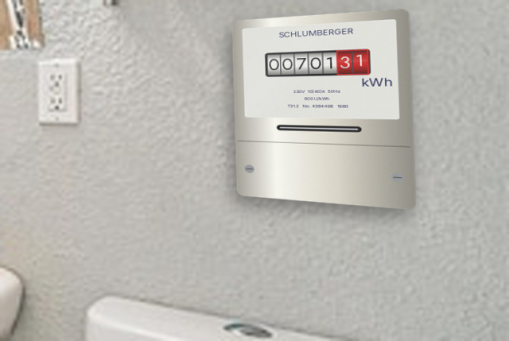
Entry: 701.31kWh
